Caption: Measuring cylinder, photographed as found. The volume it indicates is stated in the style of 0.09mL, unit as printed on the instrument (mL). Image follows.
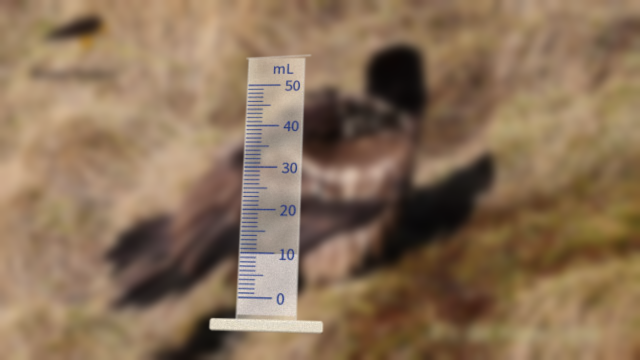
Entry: 10mL
